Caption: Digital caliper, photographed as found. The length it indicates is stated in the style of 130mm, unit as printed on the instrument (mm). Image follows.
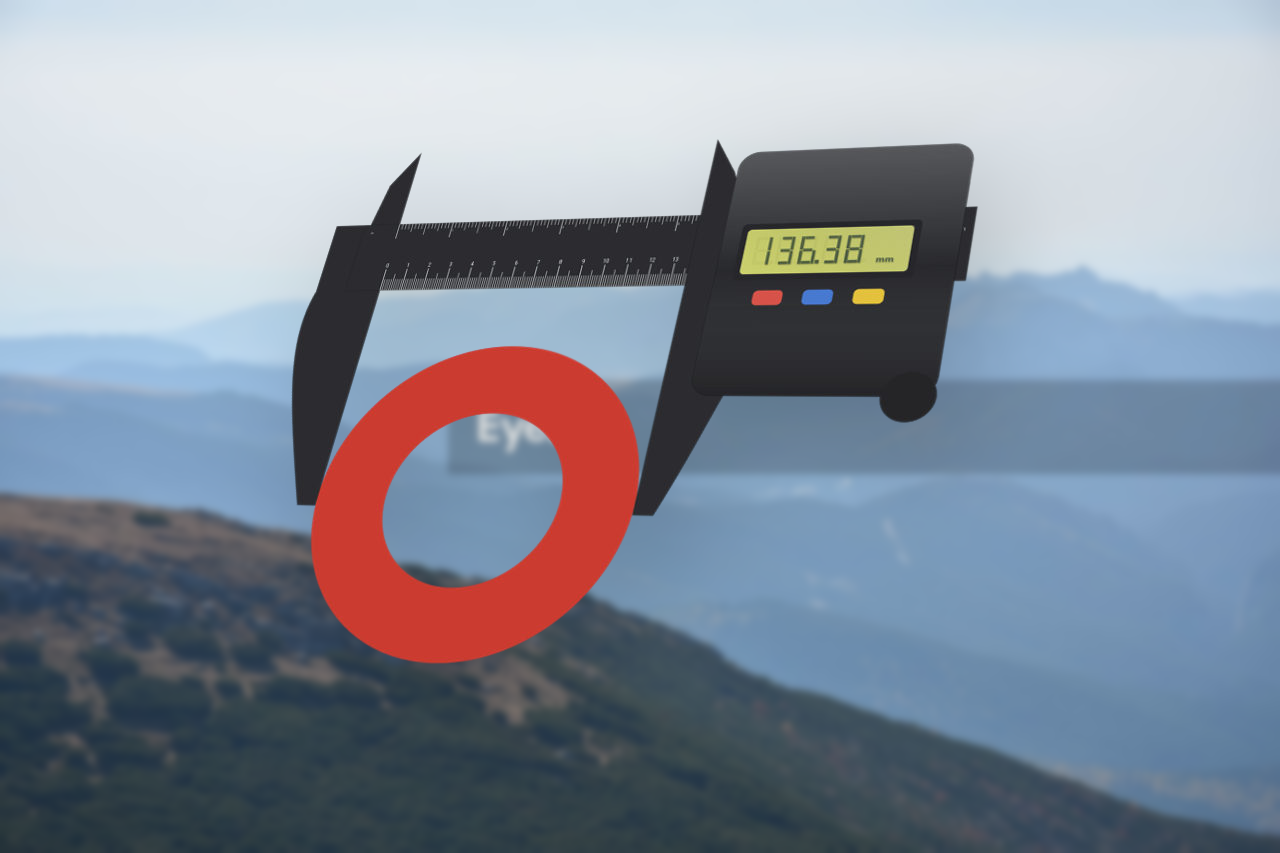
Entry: 136.38mm
